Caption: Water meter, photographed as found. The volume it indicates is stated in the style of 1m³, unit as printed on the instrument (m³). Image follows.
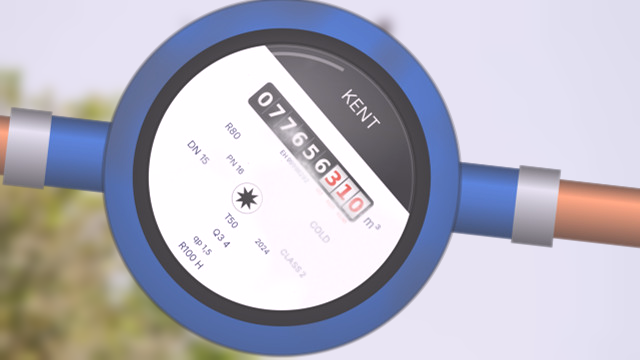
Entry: 77656.310m³
